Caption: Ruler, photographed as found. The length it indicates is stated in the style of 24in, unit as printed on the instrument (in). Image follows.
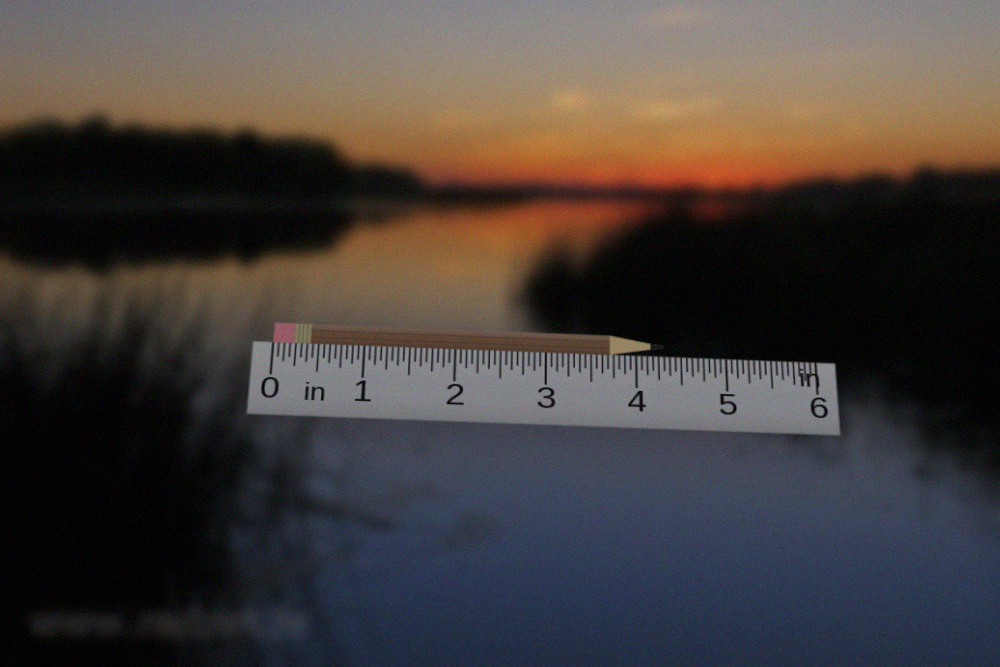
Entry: 4.3125in
